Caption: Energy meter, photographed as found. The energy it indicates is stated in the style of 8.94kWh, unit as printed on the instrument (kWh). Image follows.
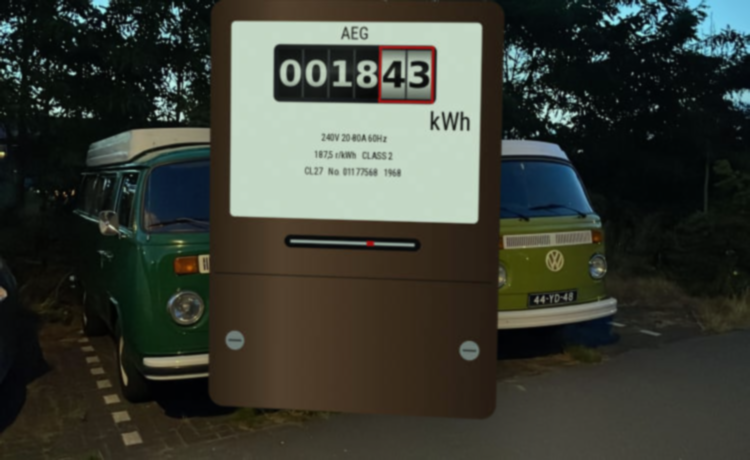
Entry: 18.43kWh
